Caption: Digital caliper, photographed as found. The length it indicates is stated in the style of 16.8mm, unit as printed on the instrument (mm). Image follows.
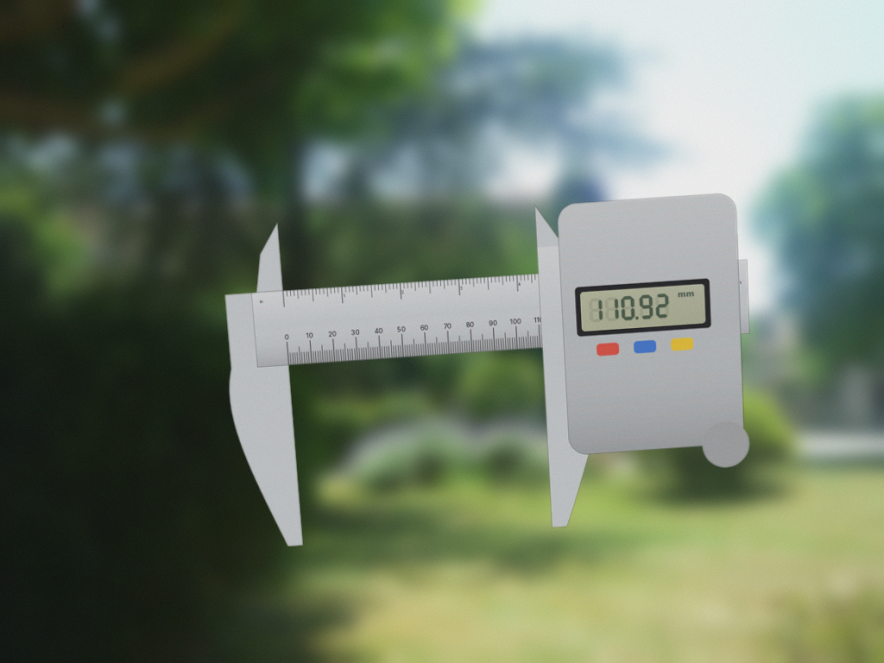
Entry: 110.92mm
